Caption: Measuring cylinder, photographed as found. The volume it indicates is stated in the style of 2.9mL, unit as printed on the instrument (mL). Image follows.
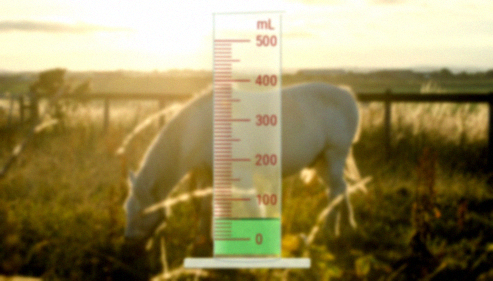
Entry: 50mL
